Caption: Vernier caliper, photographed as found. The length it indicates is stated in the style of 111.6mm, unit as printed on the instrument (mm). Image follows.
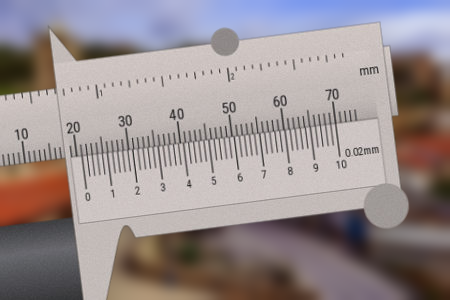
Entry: 21.0mm
